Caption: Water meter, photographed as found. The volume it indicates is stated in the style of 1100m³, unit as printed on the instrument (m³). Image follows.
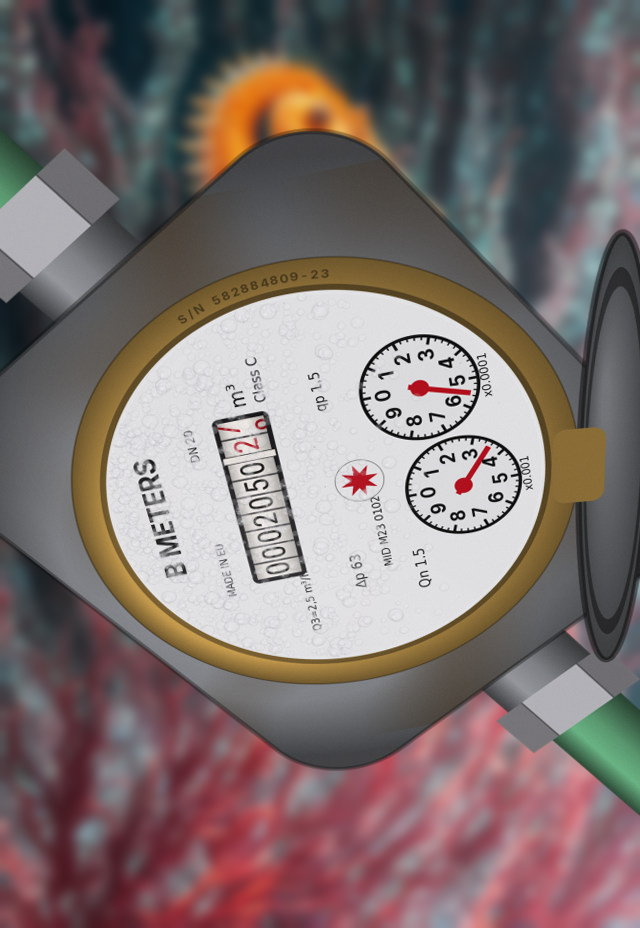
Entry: 2050.2735m³
